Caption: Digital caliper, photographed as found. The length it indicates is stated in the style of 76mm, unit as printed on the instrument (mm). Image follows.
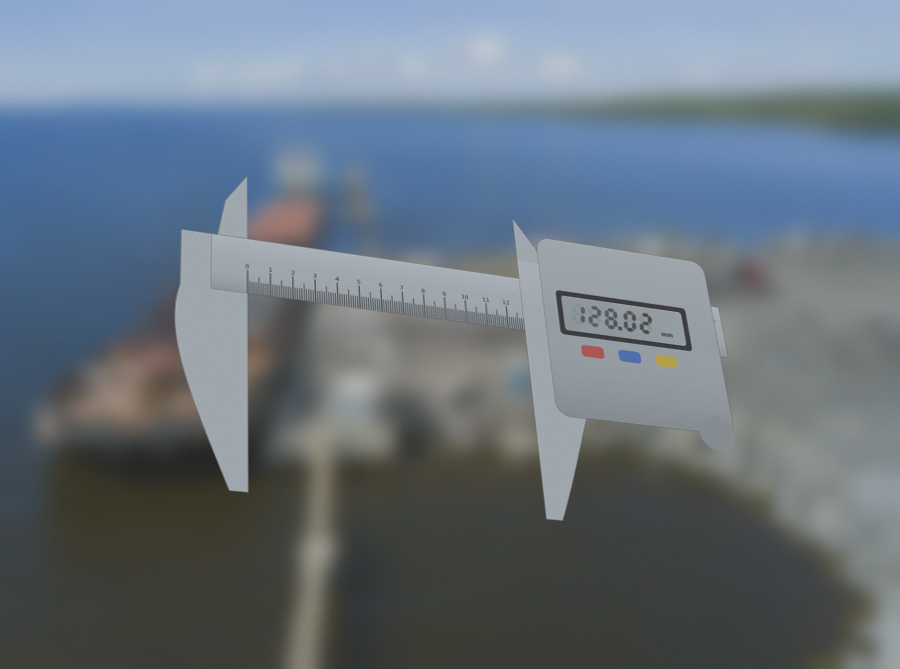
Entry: 128.02mm
